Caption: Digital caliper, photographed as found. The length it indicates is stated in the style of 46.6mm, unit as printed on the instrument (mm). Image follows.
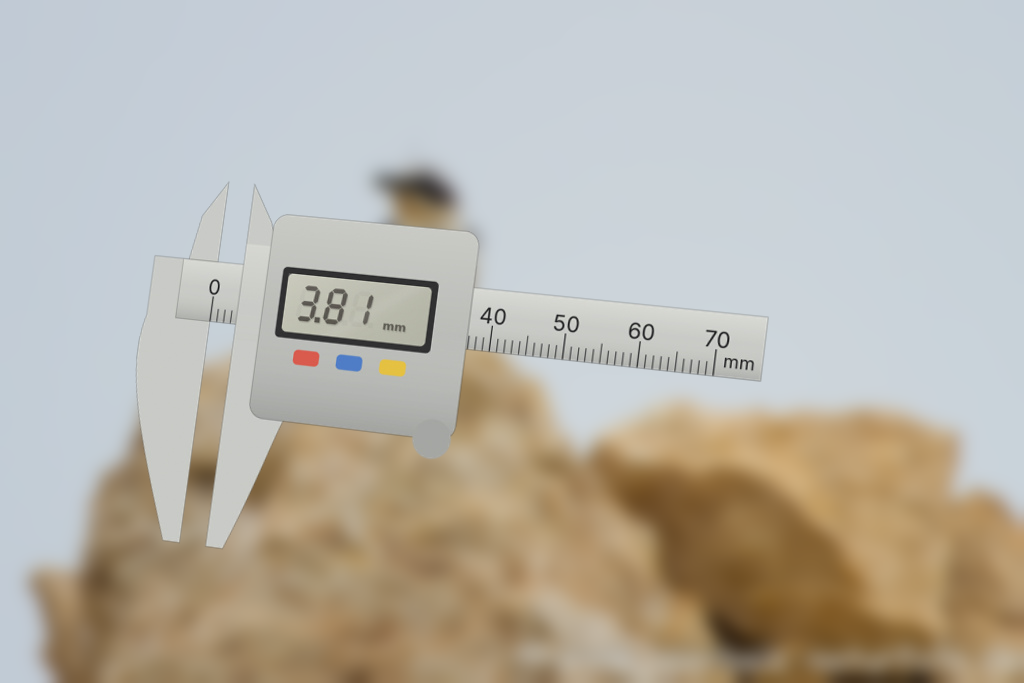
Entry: 3.81mm
